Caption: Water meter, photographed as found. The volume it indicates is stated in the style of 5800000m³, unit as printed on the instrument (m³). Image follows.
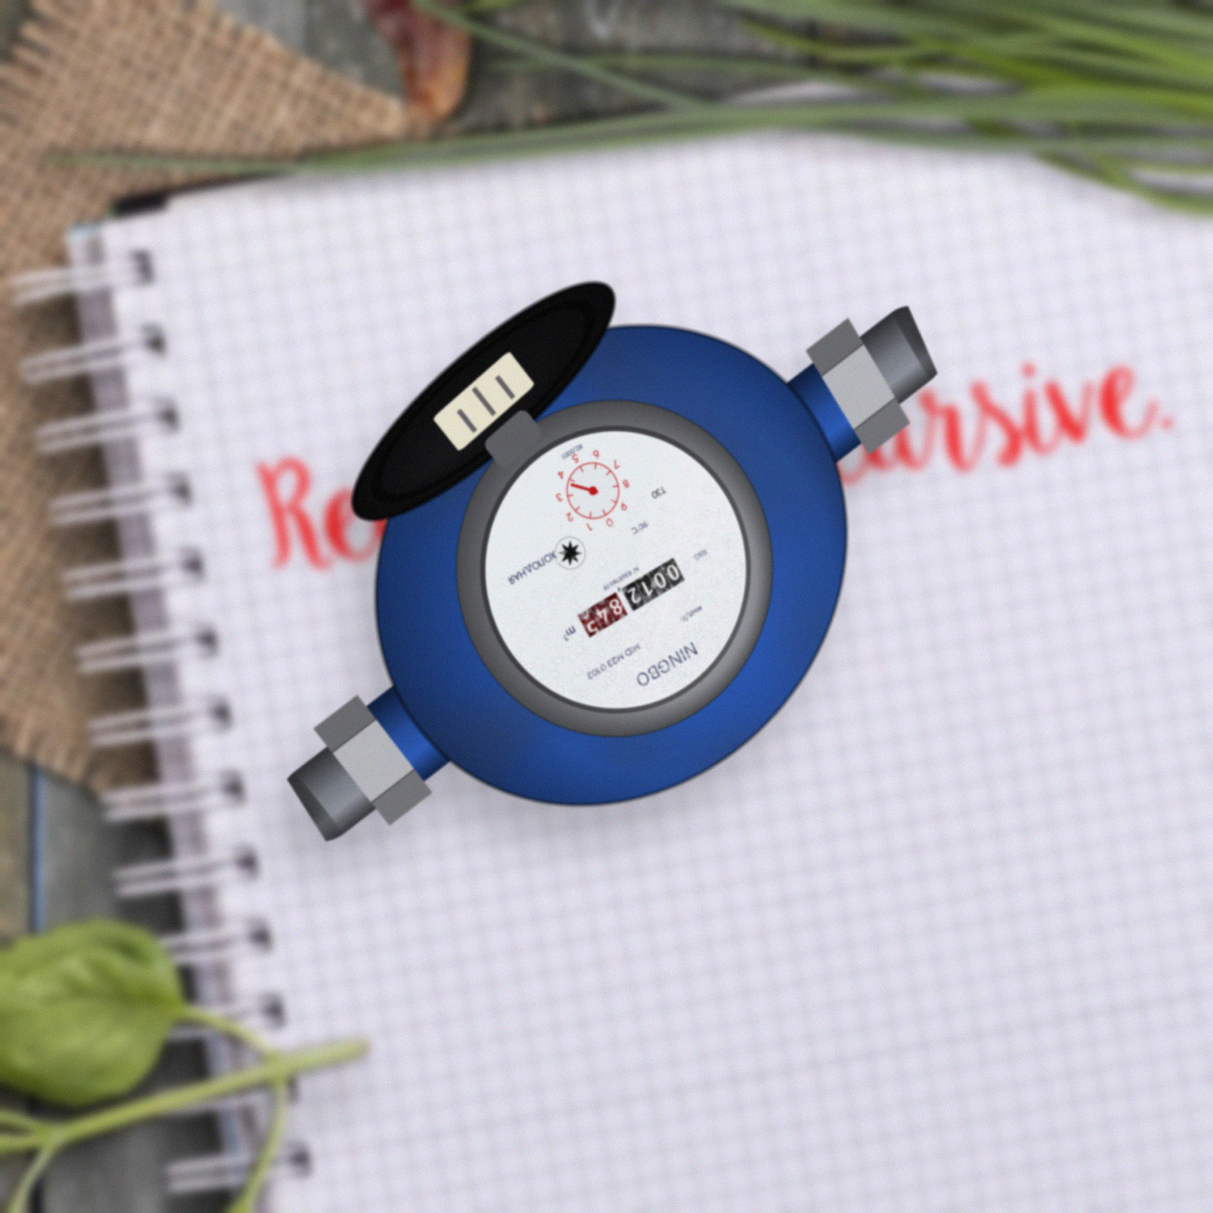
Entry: 12.8453m³
